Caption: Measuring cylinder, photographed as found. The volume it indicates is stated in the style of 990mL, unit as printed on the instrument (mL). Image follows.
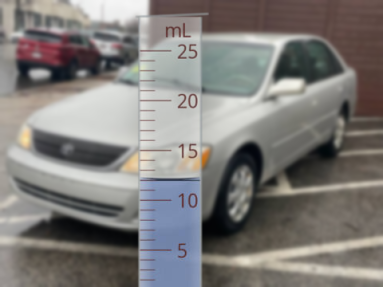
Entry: 12mL
